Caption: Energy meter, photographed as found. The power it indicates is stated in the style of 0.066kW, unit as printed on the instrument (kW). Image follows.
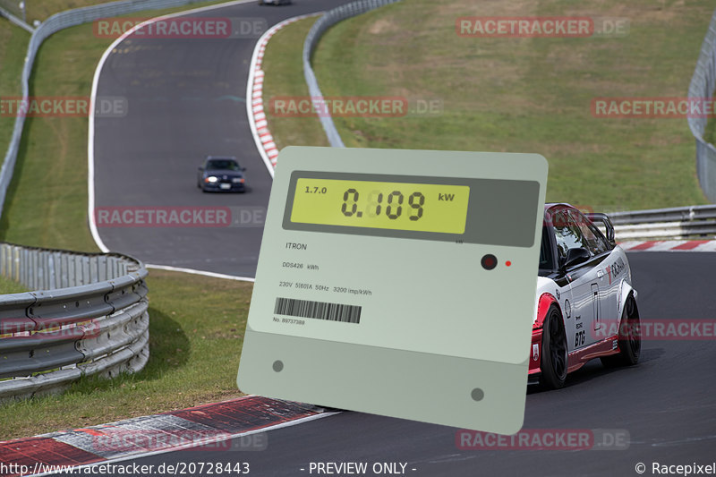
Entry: 0.109kW
